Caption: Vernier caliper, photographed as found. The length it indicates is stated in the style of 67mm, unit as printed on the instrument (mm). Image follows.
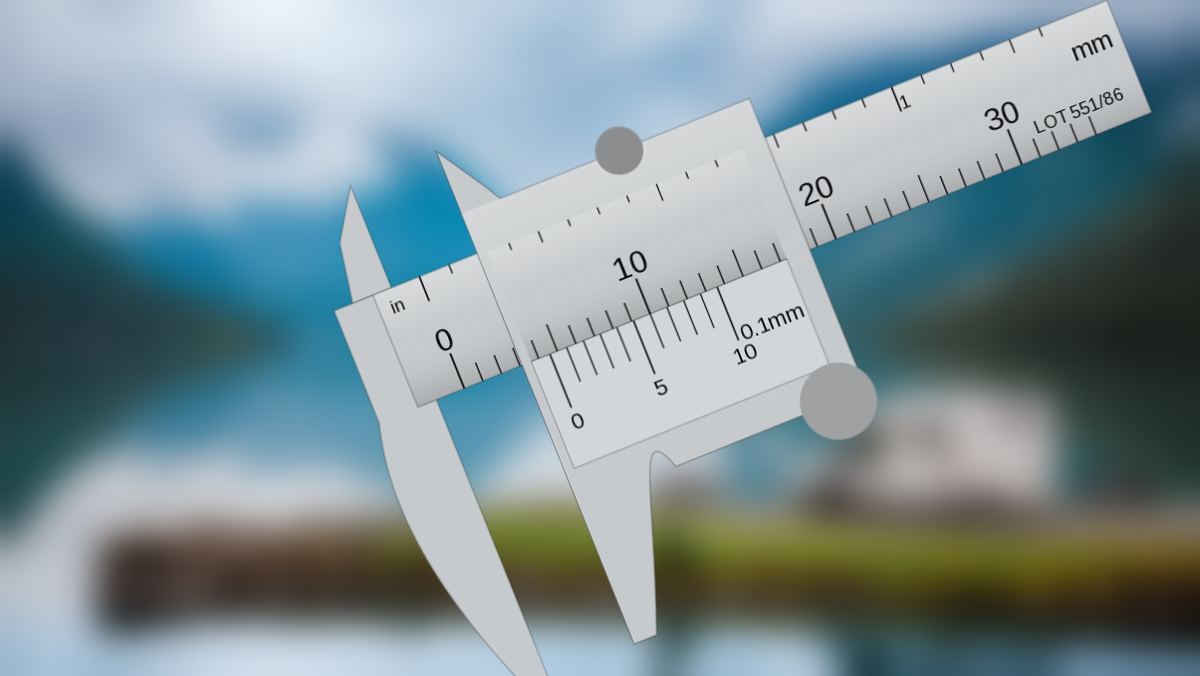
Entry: 4.6mm
